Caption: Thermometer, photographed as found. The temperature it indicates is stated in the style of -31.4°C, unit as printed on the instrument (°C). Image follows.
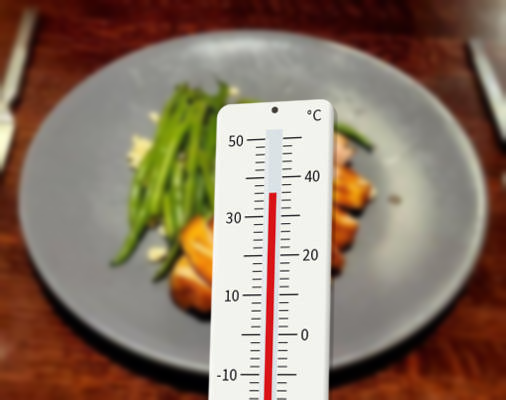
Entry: 36°C
